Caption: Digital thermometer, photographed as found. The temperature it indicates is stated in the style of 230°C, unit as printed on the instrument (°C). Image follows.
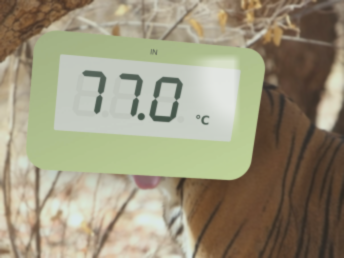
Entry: 77.0°C
